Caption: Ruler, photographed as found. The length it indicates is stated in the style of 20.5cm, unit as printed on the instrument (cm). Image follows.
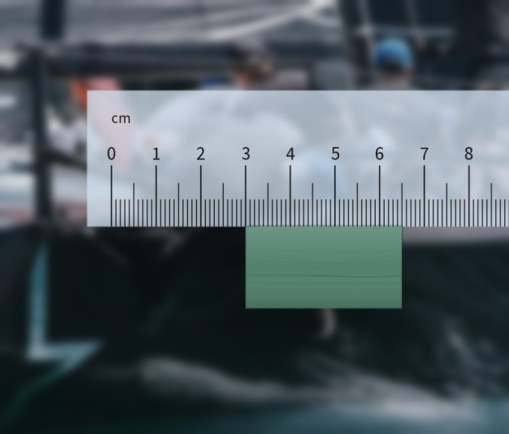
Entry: 3.5cm
